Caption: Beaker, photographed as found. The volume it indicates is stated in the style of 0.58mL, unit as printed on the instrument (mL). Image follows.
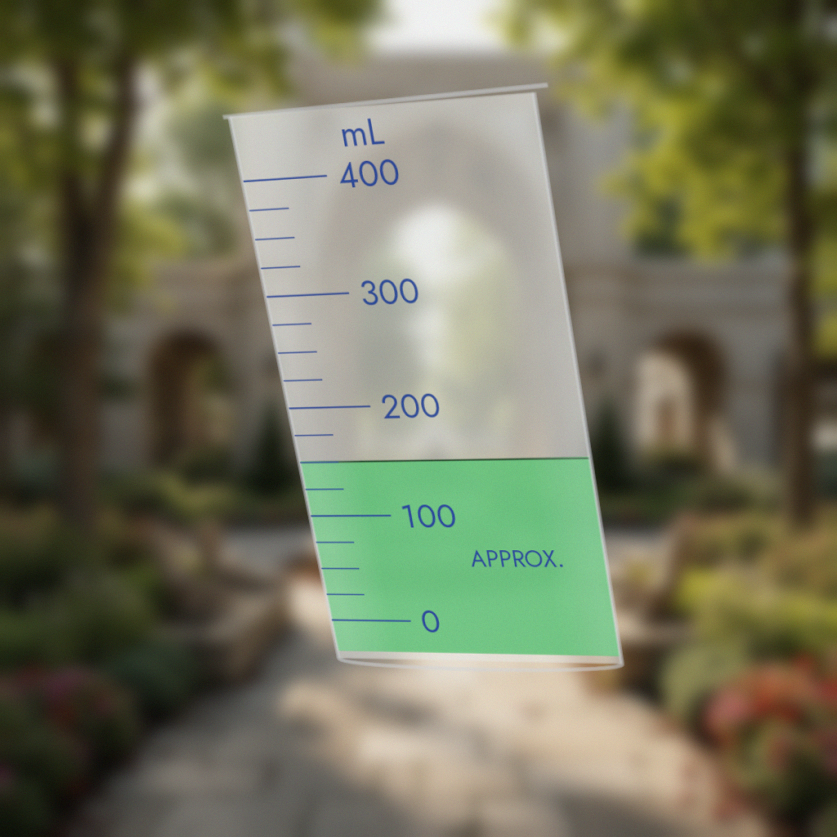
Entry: 150mL
